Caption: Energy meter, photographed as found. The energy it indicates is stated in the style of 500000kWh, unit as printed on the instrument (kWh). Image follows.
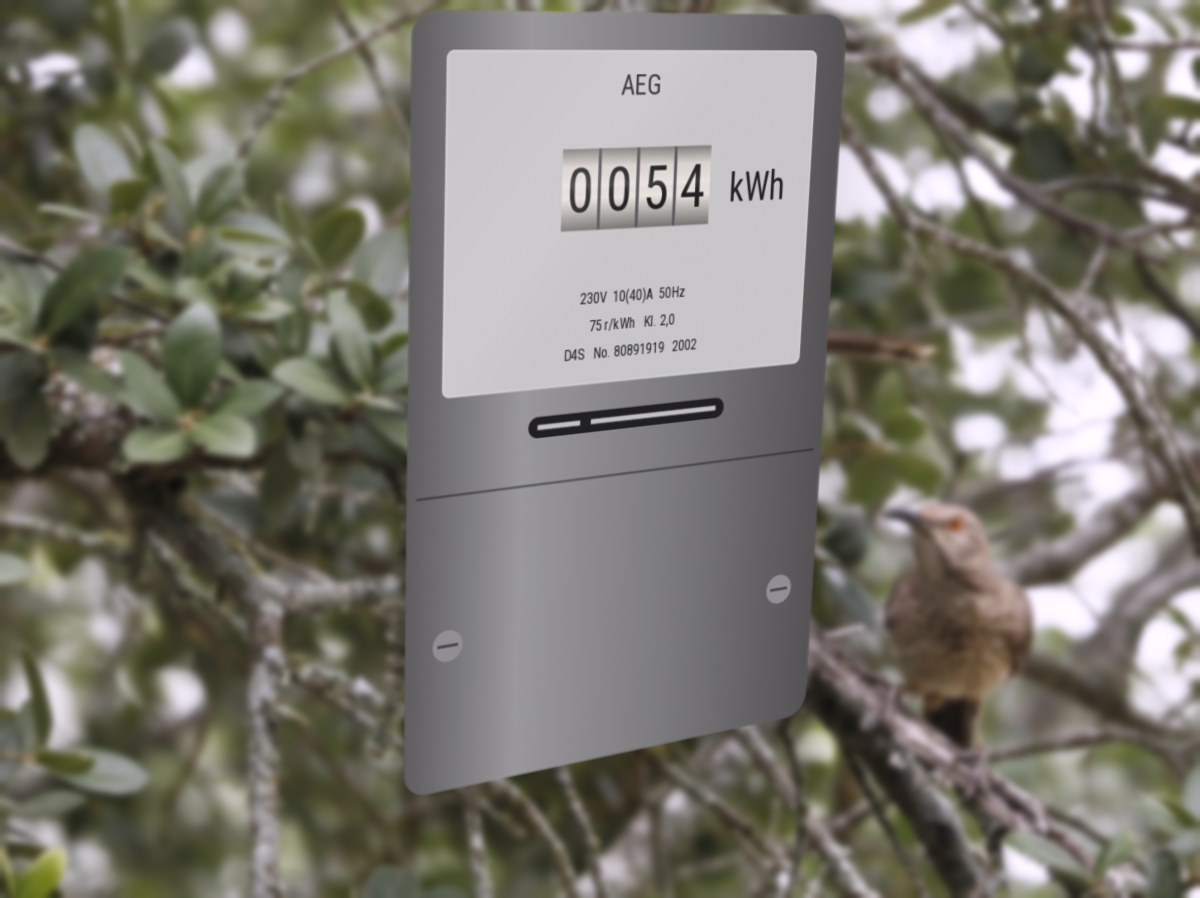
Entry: 54kWh
